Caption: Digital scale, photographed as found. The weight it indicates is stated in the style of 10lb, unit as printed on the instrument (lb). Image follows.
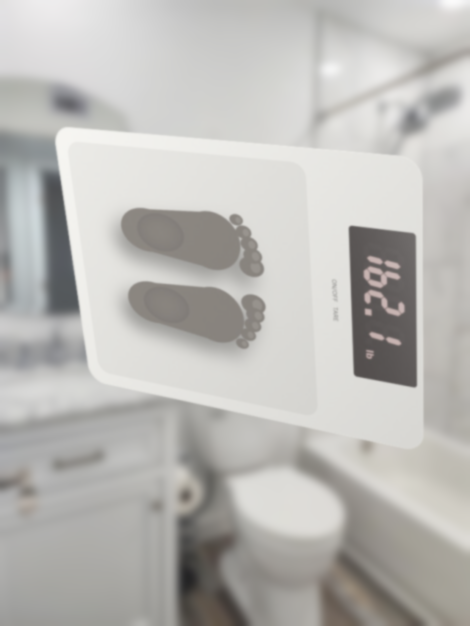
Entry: 162.1lb
